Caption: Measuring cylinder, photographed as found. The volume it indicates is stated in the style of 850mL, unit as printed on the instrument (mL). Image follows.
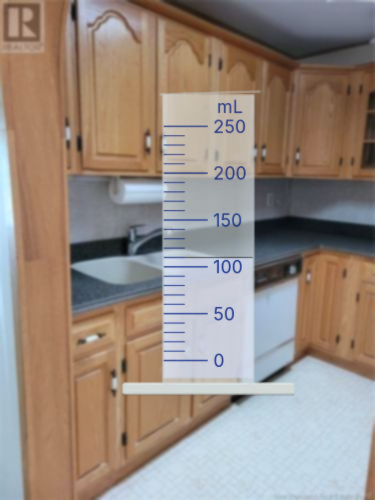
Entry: 110mL
